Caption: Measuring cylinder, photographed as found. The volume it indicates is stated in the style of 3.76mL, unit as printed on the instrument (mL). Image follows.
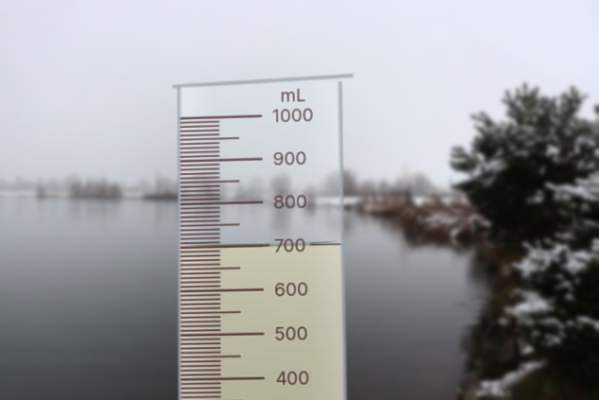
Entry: 700mL
